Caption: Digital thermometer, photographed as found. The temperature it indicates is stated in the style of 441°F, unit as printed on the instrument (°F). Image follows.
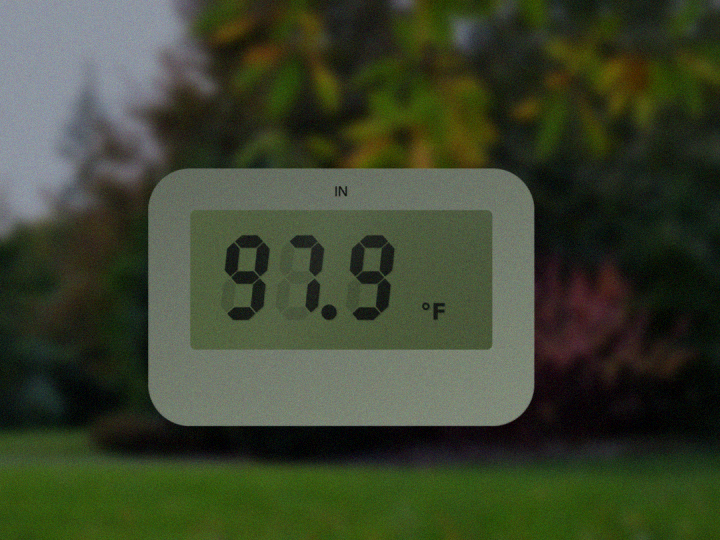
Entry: 97.9°F
